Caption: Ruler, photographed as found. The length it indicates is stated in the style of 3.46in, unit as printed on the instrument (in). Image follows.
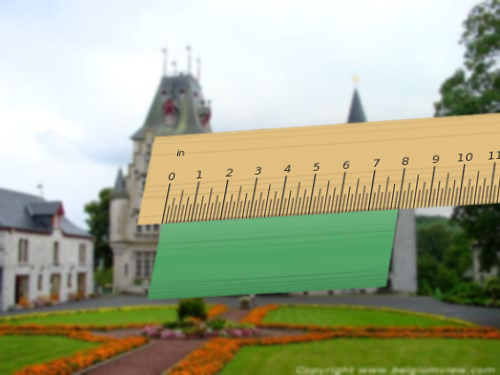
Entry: 8in
